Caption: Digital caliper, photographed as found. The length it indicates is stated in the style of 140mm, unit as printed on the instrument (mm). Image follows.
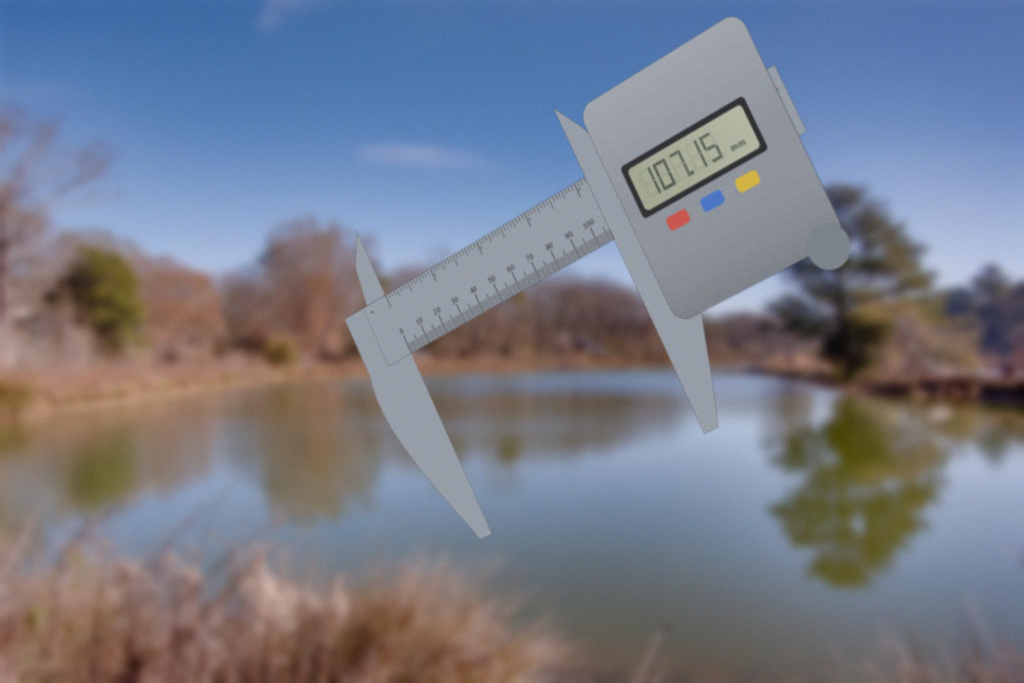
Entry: 107.15mm
